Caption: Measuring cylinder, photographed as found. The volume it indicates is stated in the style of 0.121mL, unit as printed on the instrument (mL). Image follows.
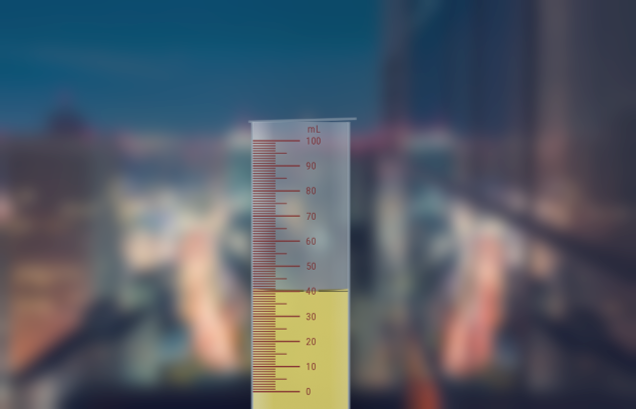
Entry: 40mL
